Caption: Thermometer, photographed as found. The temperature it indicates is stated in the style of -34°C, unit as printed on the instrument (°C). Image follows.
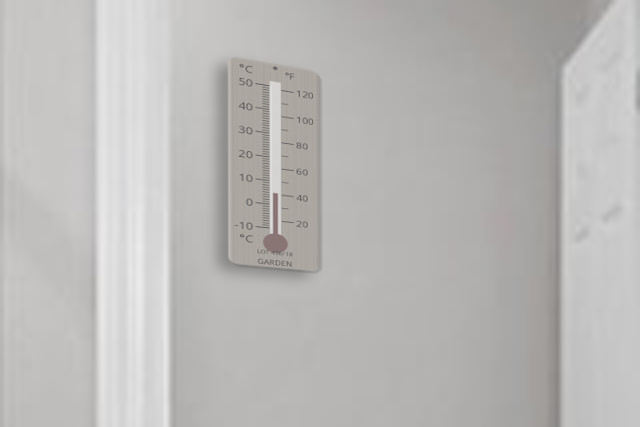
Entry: 5°C
